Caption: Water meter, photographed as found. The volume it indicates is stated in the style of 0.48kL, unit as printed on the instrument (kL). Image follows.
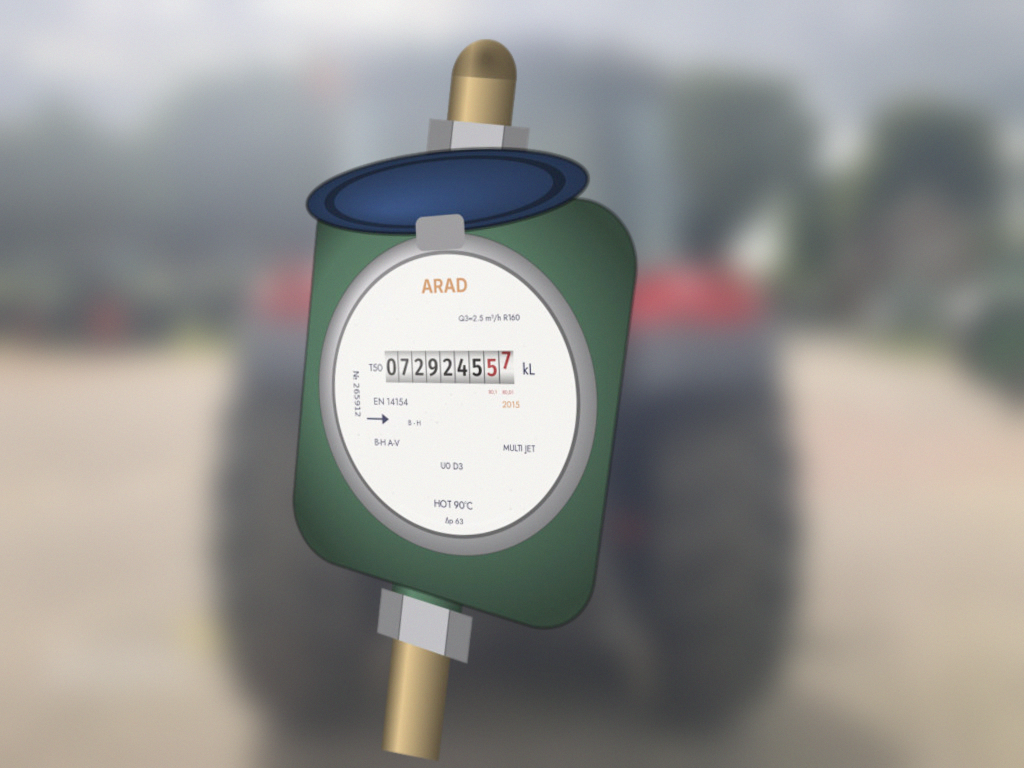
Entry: 729245.57kL
